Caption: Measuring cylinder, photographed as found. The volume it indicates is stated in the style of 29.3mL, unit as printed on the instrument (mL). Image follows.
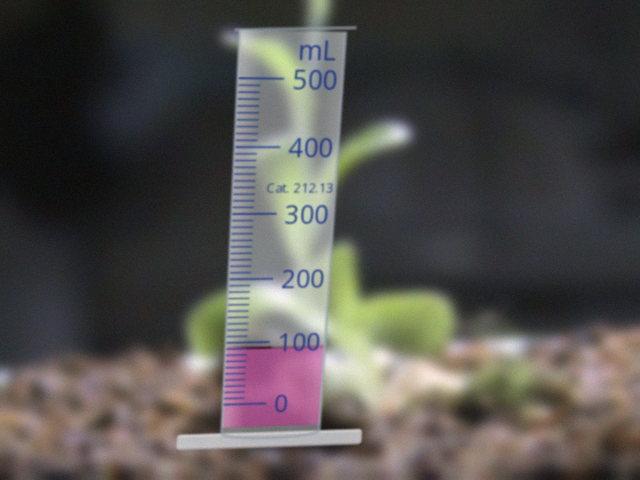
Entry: 90mL
